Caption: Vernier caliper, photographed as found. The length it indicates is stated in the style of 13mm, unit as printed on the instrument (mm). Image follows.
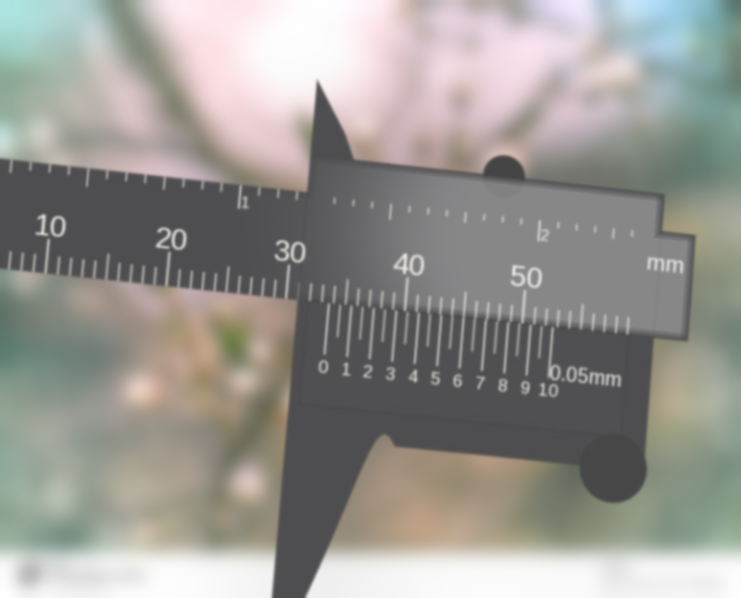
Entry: 33.6mm
